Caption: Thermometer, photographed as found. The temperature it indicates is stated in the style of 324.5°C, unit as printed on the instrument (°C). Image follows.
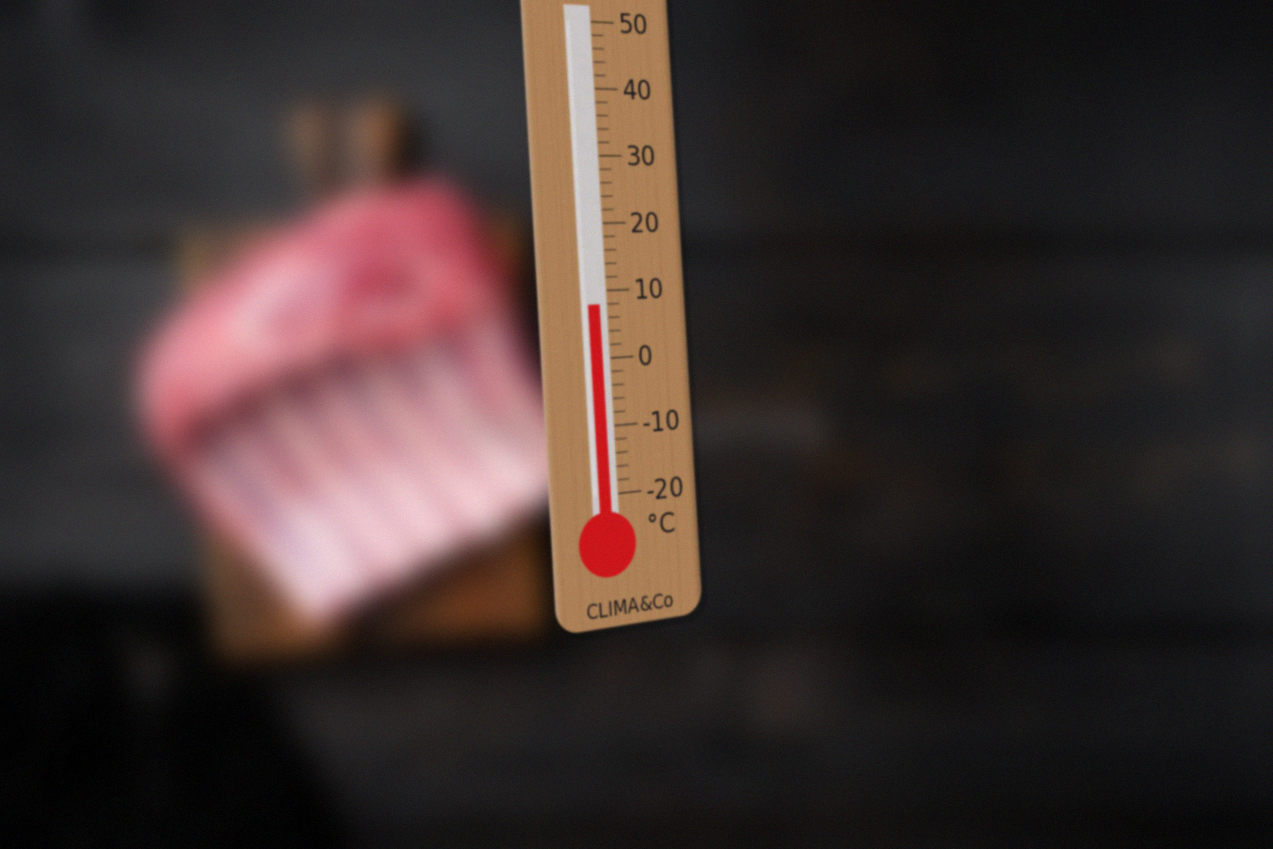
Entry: 8°C
